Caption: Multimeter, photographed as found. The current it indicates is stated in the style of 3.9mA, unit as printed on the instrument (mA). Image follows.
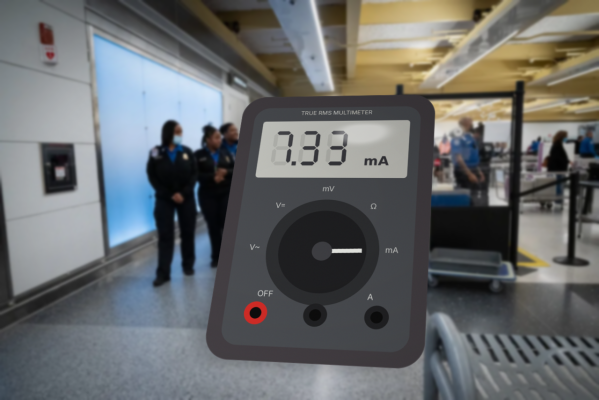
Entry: 7.33mA
